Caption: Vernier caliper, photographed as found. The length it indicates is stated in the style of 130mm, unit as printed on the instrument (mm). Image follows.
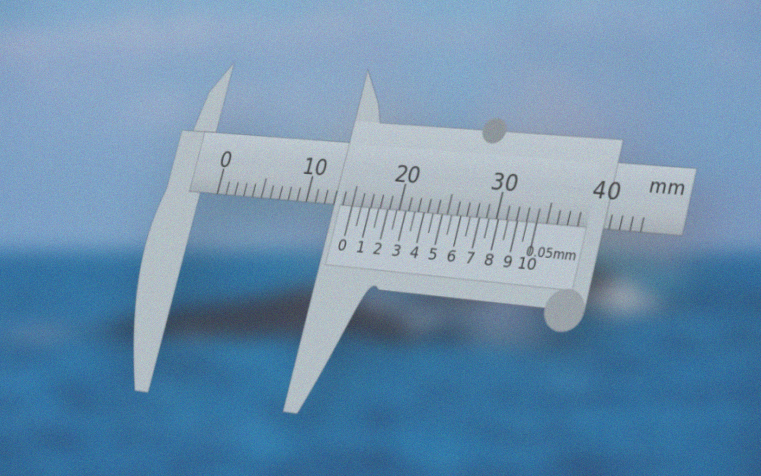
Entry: 15.0mm
